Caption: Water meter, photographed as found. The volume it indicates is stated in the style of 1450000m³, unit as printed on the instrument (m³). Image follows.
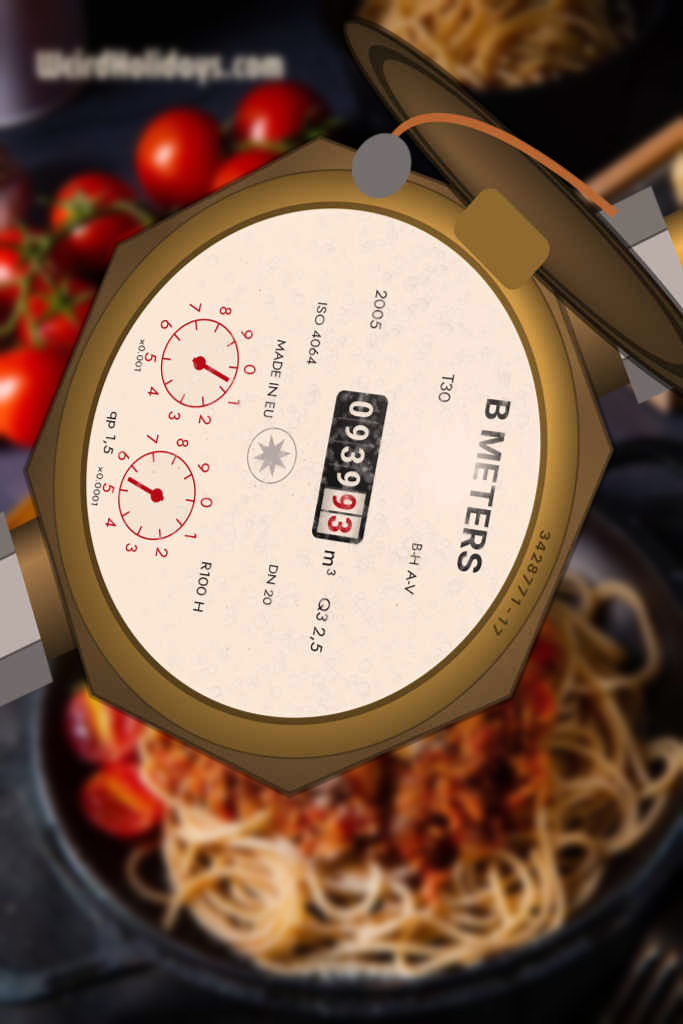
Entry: 939.9305m³
